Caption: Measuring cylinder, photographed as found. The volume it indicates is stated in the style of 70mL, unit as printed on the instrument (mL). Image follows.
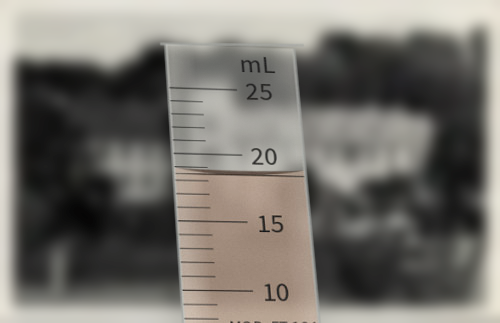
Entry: 18.5mL
